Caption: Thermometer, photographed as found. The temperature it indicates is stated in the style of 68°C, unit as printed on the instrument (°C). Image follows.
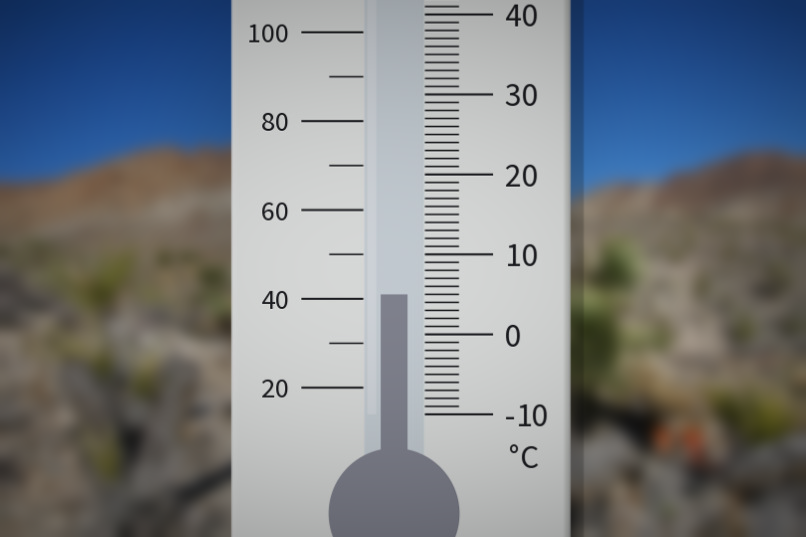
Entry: 5°C
